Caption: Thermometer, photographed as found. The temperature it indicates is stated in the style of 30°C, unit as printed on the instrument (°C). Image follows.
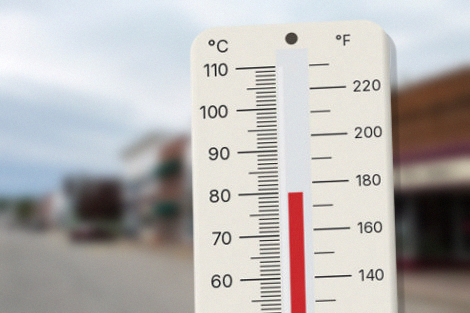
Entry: 80°C
